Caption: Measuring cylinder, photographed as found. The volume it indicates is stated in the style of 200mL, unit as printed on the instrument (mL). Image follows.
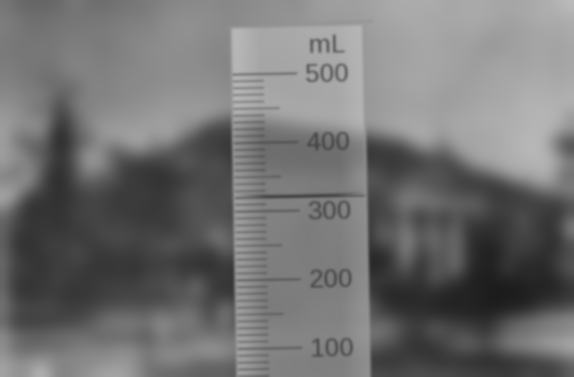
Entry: 320mL
